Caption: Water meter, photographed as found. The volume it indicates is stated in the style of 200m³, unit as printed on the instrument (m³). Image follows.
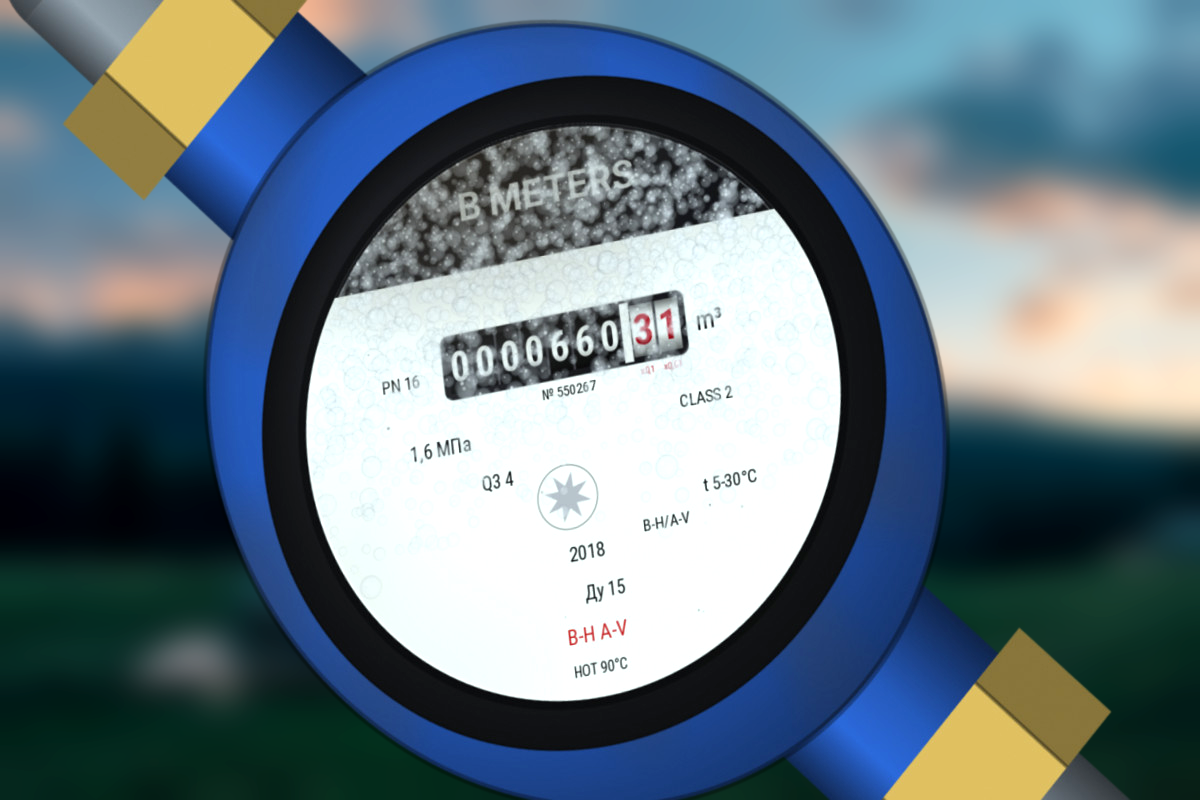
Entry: 660.31m³
